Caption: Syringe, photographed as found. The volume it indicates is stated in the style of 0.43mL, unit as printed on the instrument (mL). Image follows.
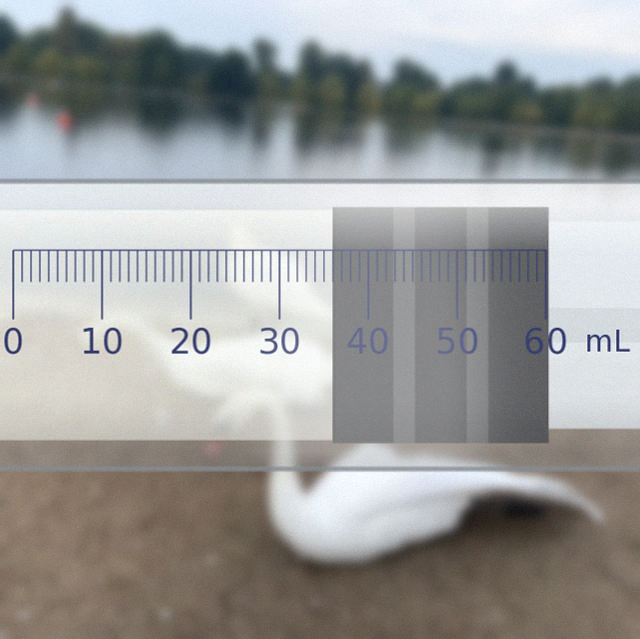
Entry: 36mL
